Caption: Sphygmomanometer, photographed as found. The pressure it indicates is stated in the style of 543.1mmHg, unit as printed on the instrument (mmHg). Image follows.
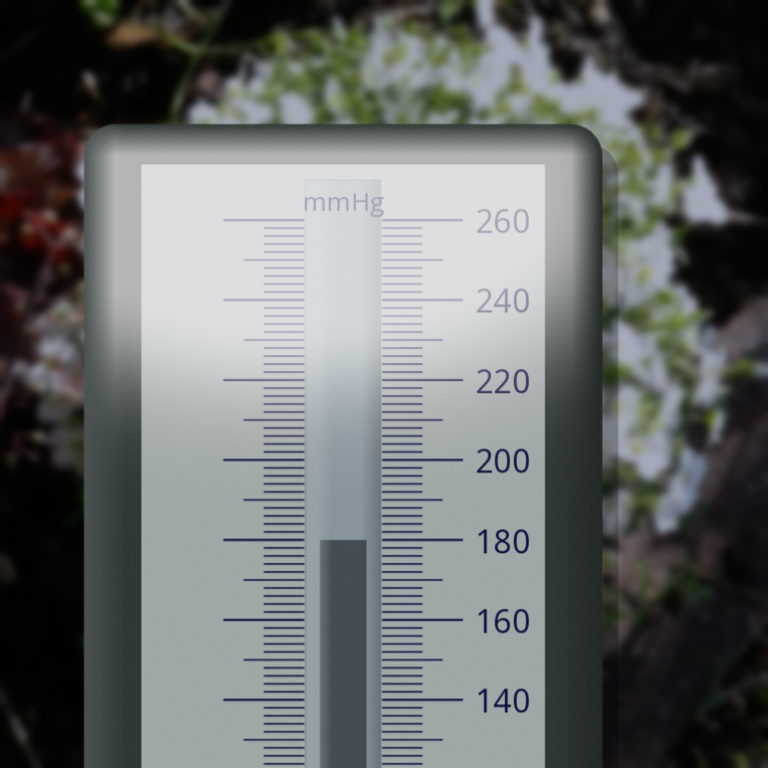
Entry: 180mmHg
